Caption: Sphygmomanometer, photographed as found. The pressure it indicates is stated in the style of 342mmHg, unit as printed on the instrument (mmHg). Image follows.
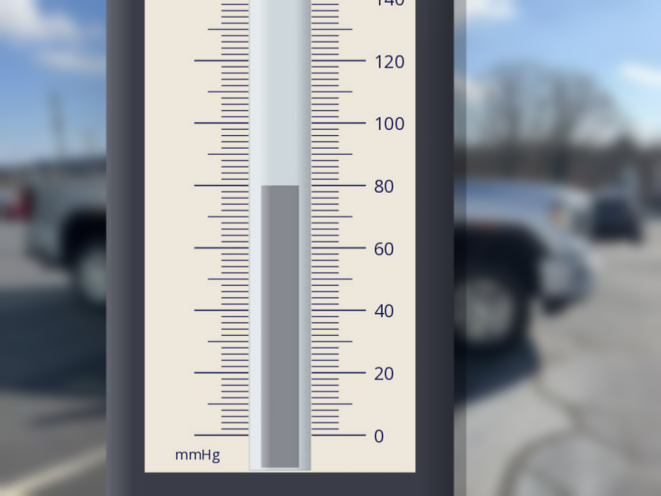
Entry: 80mmHg
